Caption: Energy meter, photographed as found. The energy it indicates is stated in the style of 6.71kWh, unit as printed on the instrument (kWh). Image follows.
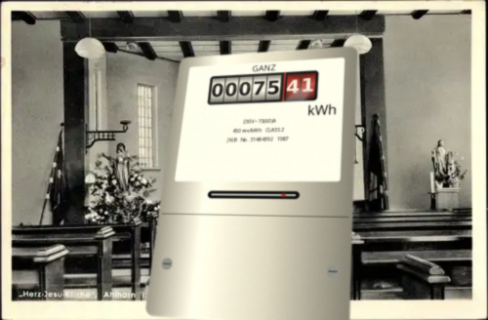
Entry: 75.41kWh
